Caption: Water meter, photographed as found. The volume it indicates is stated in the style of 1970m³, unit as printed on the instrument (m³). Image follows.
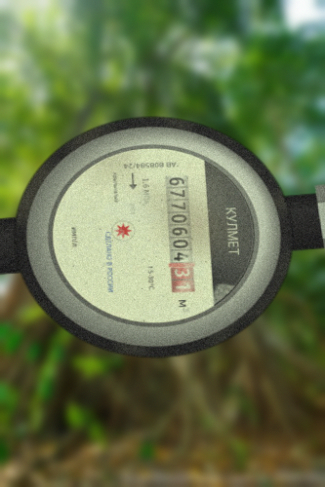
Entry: 6770604.31m³
